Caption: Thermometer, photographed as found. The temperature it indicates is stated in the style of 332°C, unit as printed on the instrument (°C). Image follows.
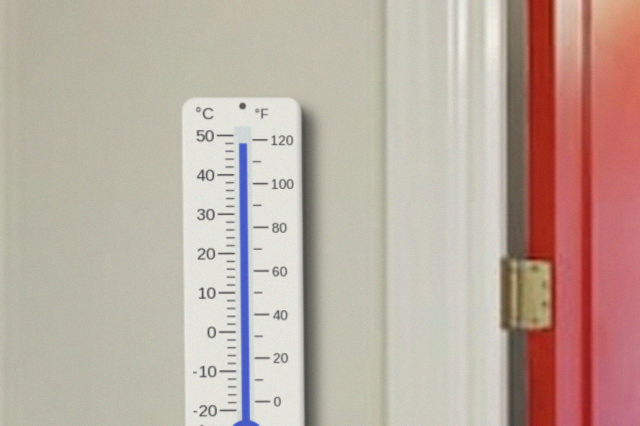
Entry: 48°C
